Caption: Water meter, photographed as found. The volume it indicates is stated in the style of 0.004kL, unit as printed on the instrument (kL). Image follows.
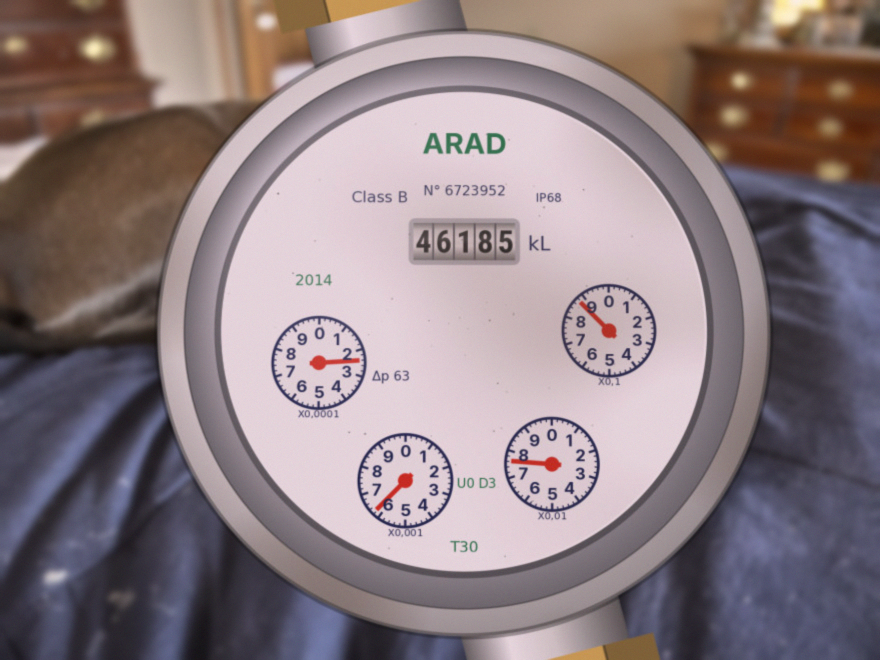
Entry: 46185.8762kL
